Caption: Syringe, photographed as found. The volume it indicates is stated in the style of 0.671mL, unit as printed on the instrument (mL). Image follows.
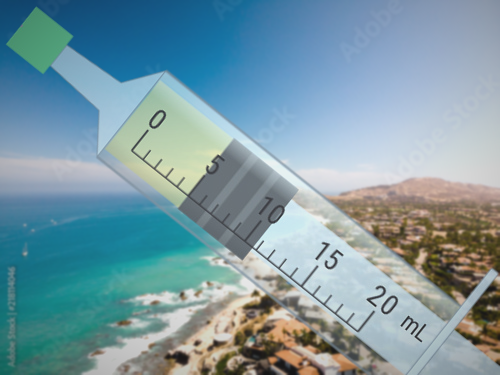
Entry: 5mL
